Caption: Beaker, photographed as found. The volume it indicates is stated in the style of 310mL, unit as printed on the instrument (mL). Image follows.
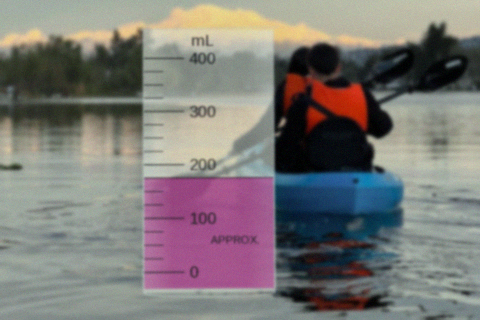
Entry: 175mL
